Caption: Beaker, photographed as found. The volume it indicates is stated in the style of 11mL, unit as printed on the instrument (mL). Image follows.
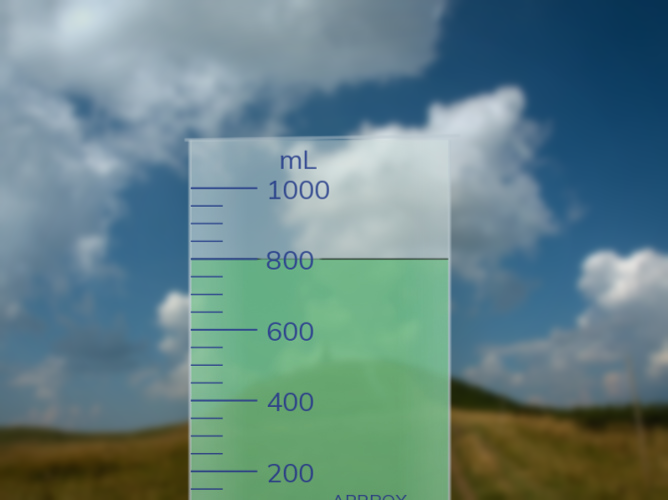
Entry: 800mL
